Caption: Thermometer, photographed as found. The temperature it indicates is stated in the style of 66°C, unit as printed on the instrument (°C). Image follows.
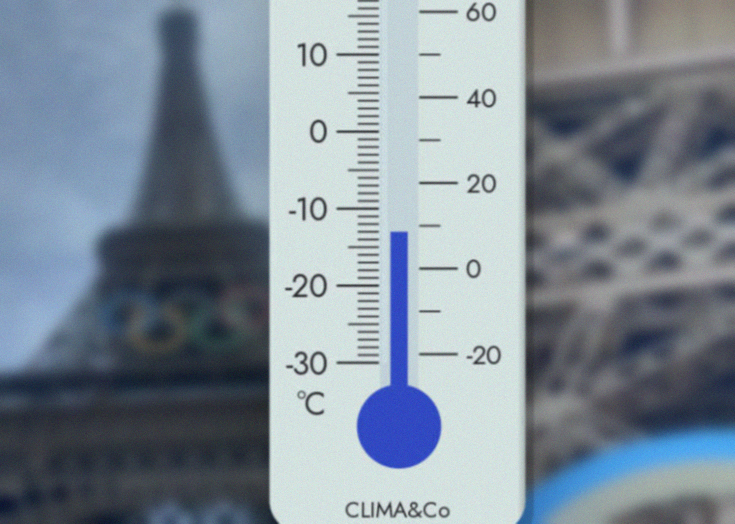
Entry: -13°C
